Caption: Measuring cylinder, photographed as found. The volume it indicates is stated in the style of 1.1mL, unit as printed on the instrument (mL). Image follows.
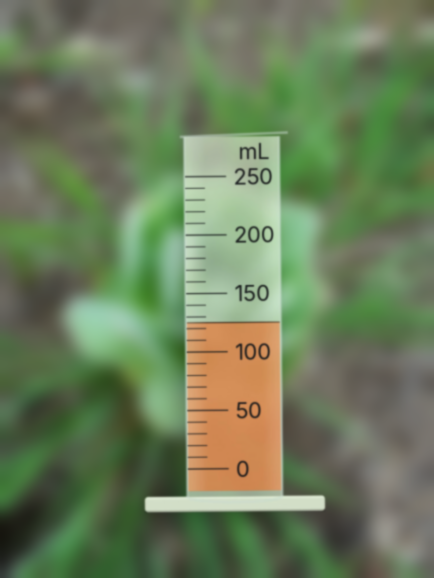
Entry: 125mL
